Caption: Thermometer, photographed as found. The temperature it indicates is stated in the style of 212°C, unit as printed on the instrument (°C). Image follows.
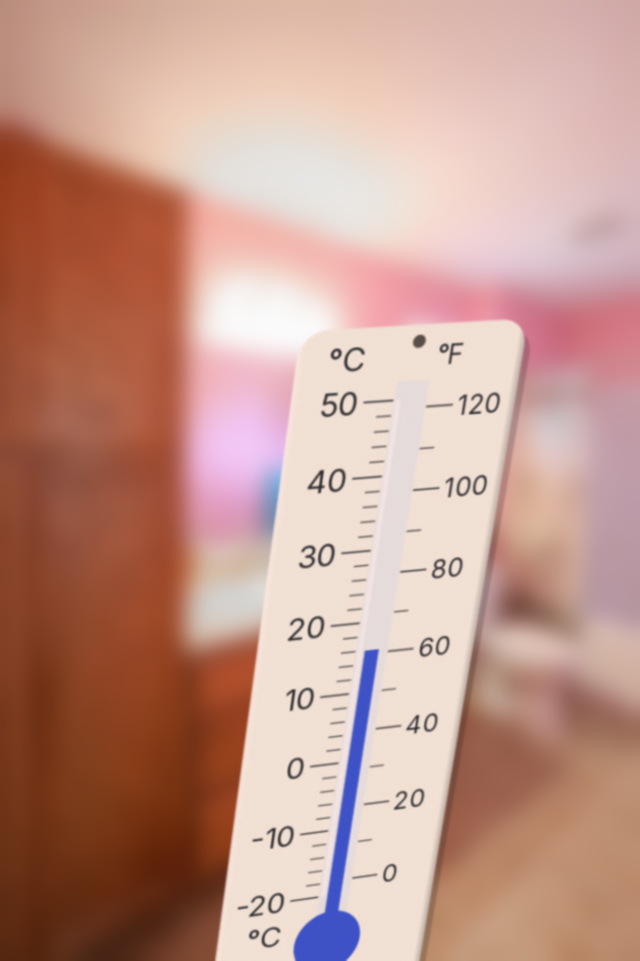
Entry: 16°C
